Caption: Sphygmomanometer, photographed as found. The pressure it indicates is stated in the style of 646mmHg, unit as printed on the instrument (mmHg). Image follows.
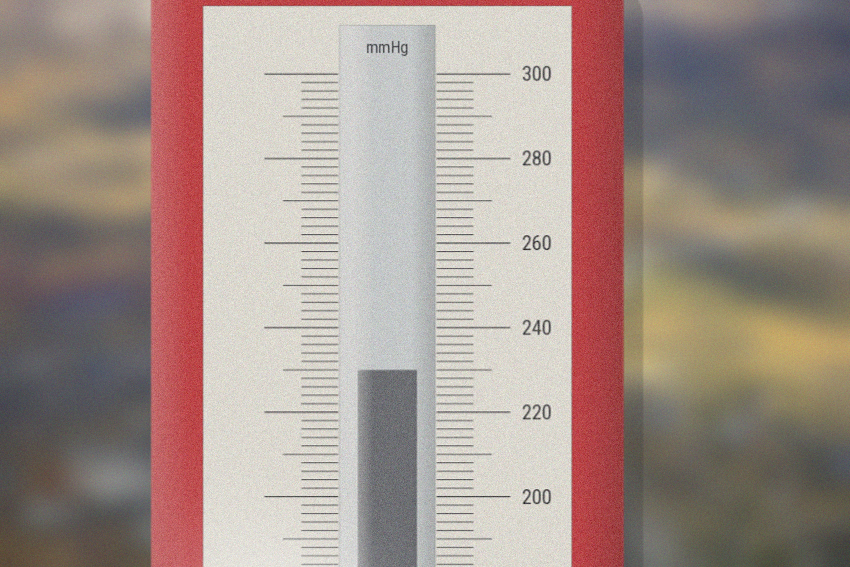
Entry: 230mmHg
